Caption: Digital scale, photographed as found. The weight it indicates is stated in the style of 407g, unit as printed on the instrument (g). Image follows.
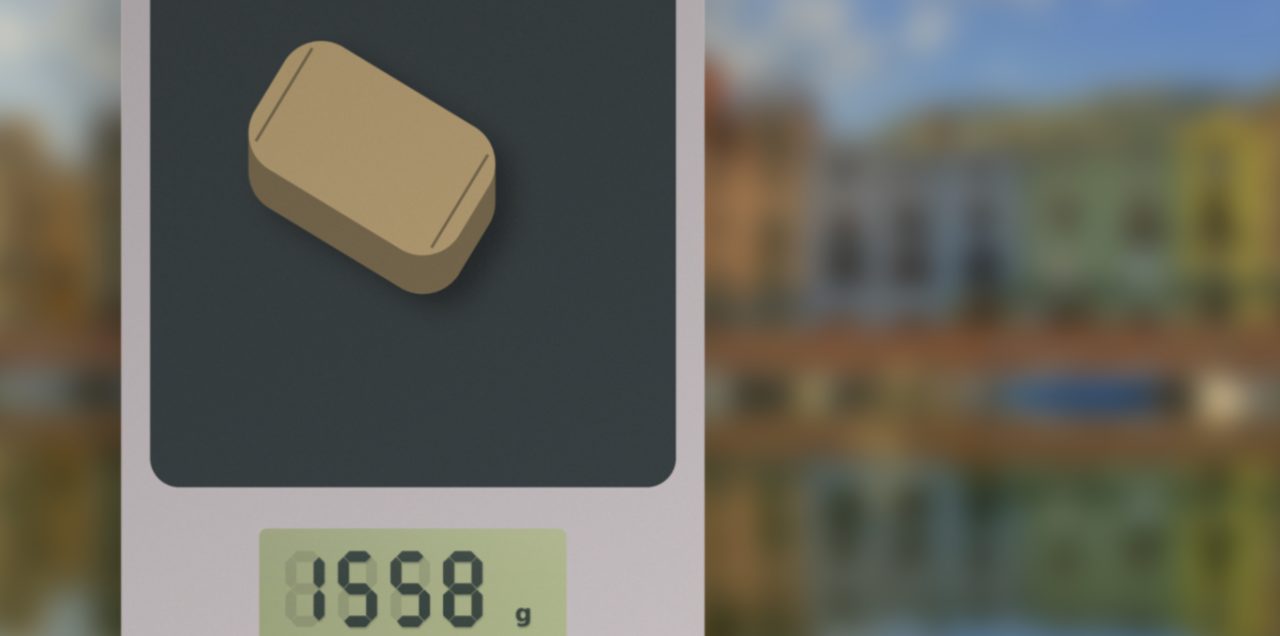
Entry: 1558g
